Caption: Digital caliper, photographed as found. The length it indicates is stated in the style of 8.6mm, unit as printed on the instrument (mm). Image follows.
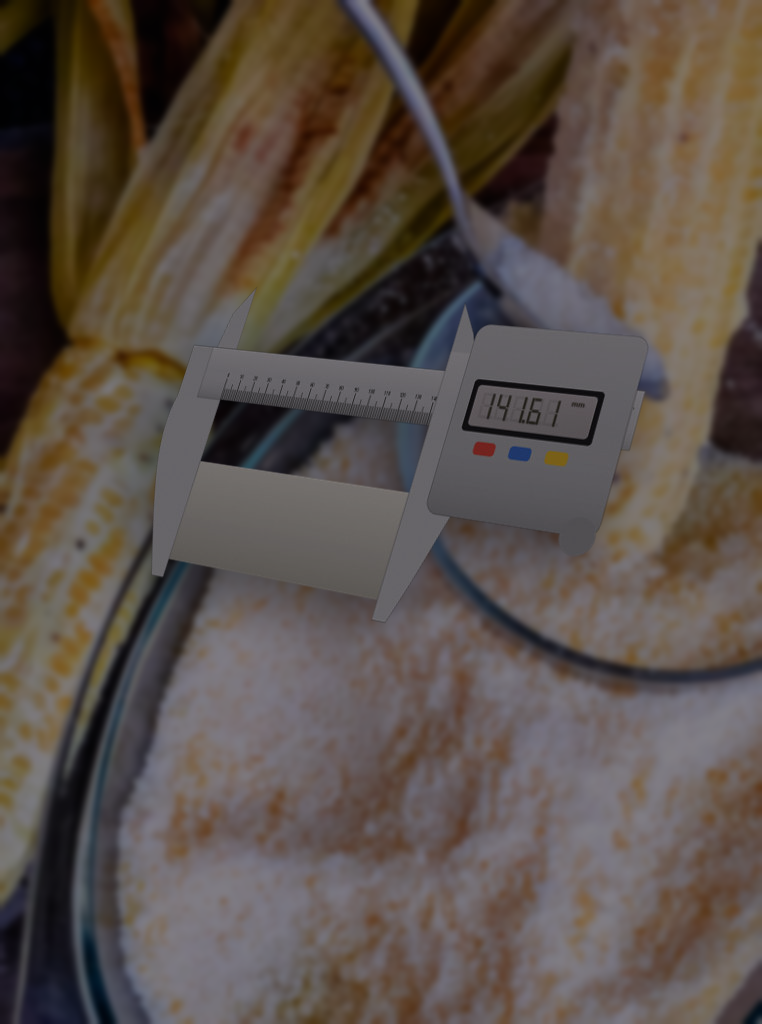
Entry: 141.61mm
